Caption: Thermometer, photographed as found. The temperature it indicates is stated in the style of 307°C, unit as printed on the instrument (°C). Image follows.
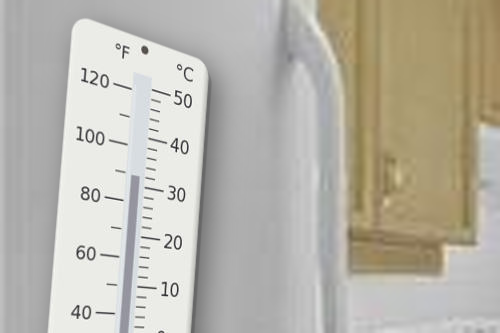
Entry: 32°C
